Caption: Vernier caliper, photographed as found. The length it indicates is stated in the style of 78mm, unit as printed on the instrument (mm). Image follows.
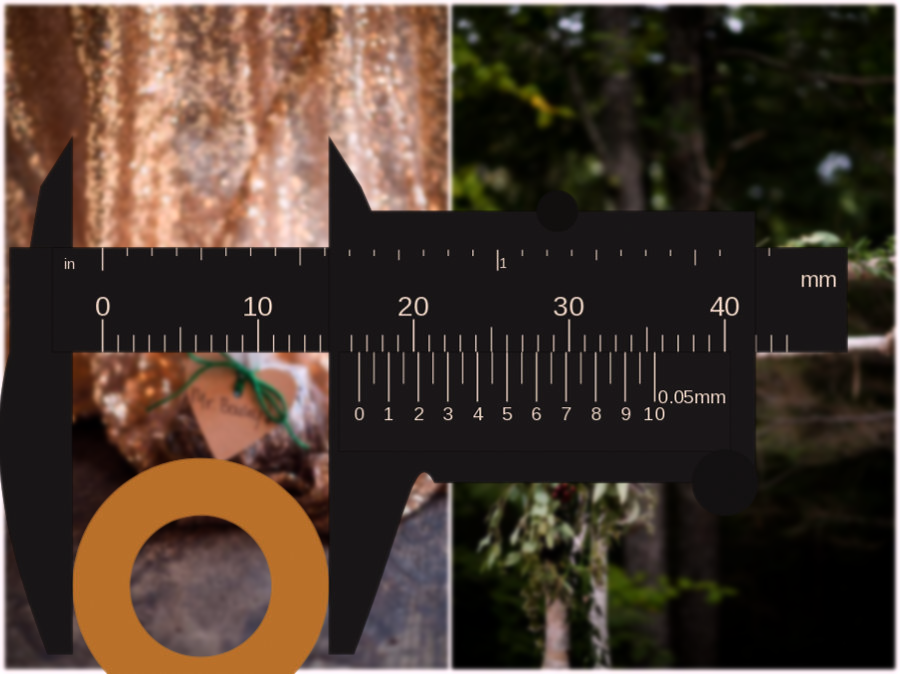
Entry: 16.5mm
